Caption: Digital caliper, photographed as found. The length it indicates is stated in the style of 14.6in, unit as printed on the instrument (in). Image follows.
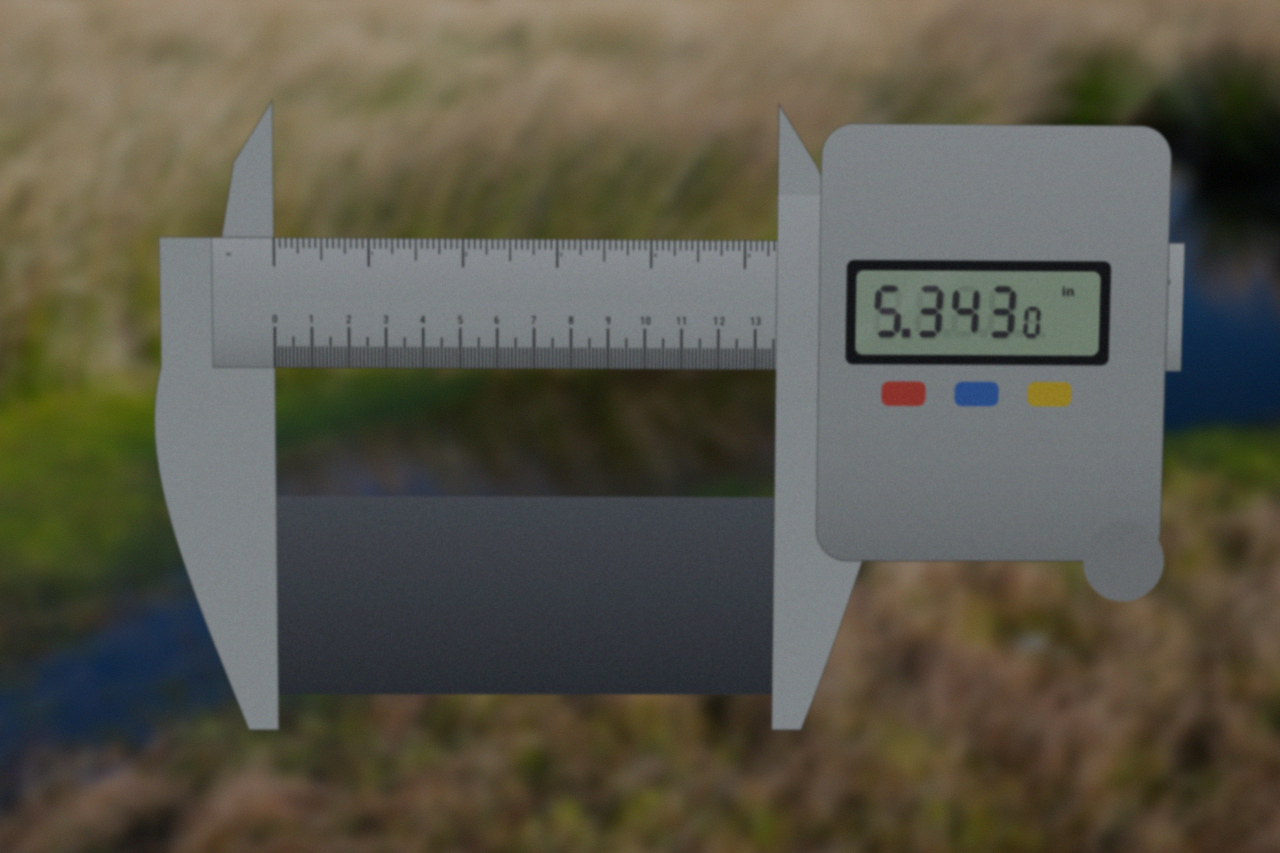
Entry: 5.3430in
